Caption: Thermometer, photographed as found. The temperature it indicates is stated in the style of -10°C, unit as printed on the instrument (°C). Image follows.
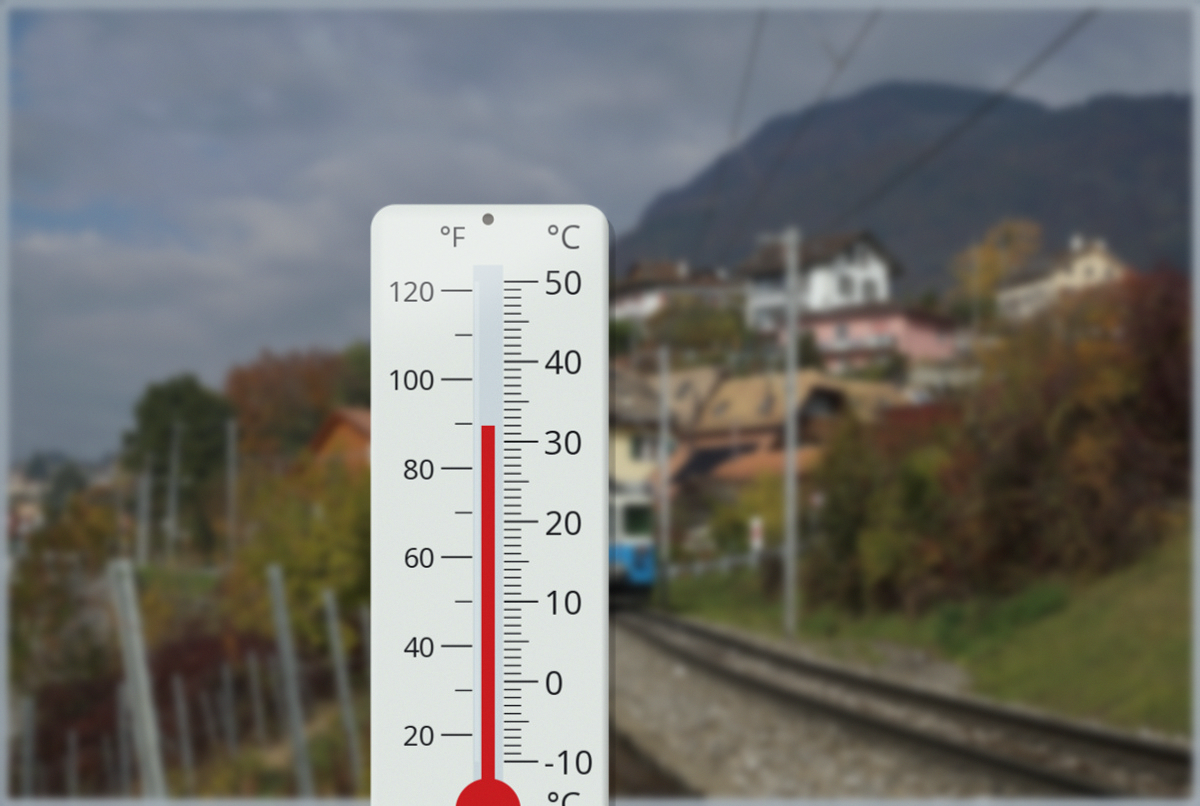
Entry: 32°C
